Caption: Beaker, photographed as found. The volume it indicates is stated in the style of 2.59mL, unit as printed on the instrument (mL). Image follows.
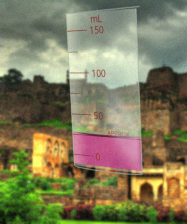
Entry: 25mL
